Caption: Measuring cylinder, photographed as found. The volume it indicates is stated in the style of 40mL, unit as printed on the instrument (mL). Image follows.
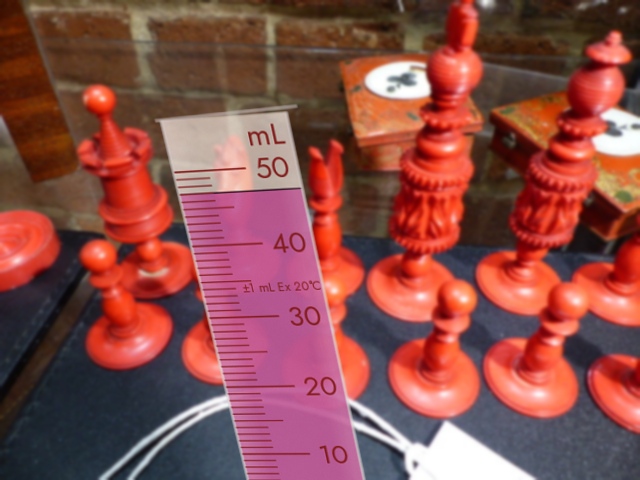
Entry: 47mL
